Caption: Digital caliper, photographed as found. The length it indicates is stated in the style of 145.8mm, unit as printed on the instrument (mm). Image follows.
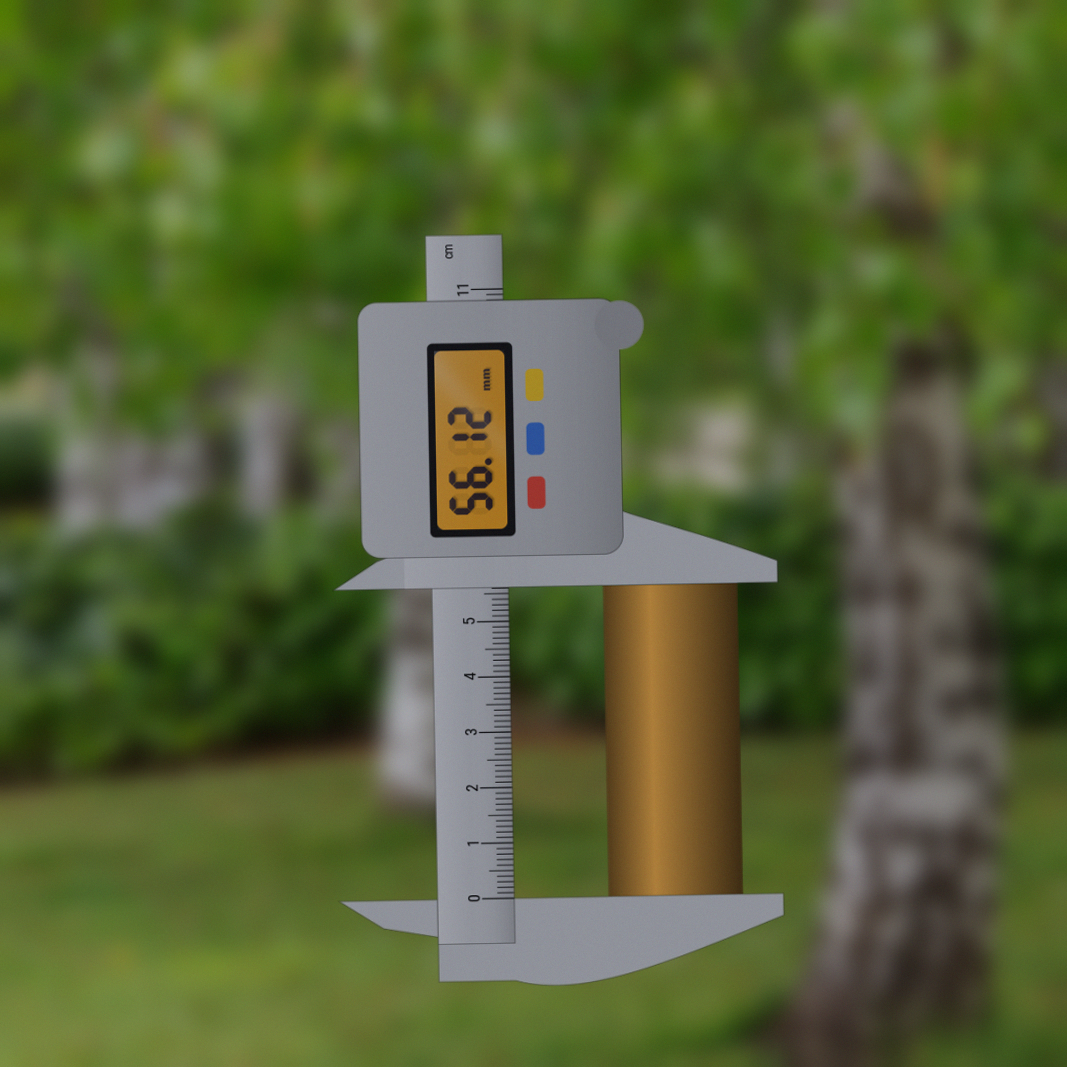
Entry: 56.12mm
